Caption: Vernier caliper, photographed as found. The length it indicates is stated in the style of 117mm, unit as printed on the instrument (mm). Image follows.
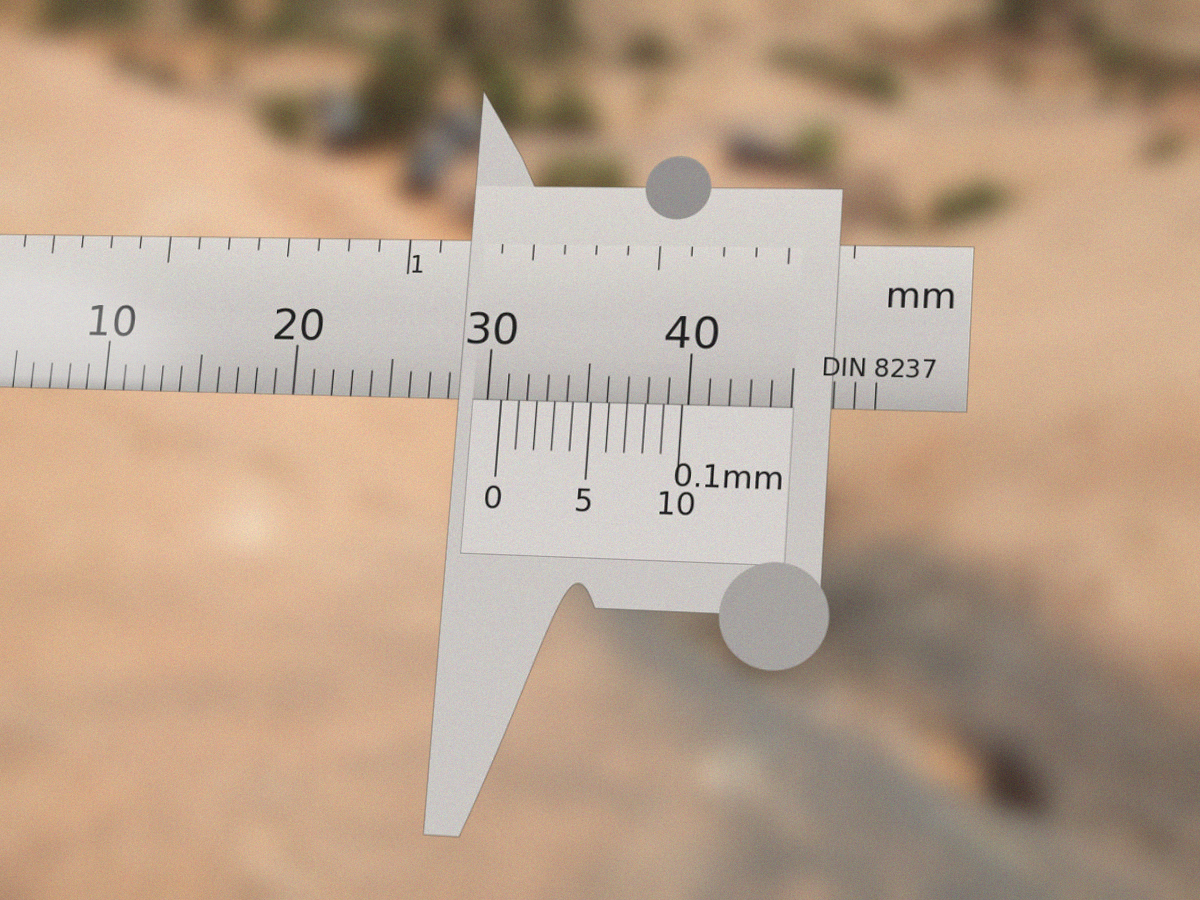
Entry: 30.7mm
